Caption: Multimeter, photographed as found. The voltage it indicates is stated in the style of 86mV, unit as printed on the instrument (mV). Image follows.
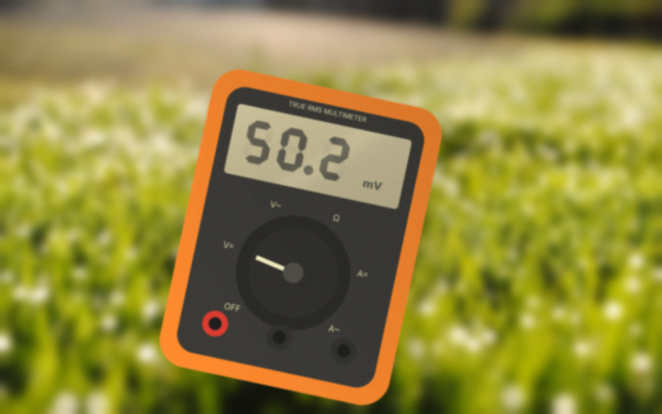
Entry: 50.2mV
